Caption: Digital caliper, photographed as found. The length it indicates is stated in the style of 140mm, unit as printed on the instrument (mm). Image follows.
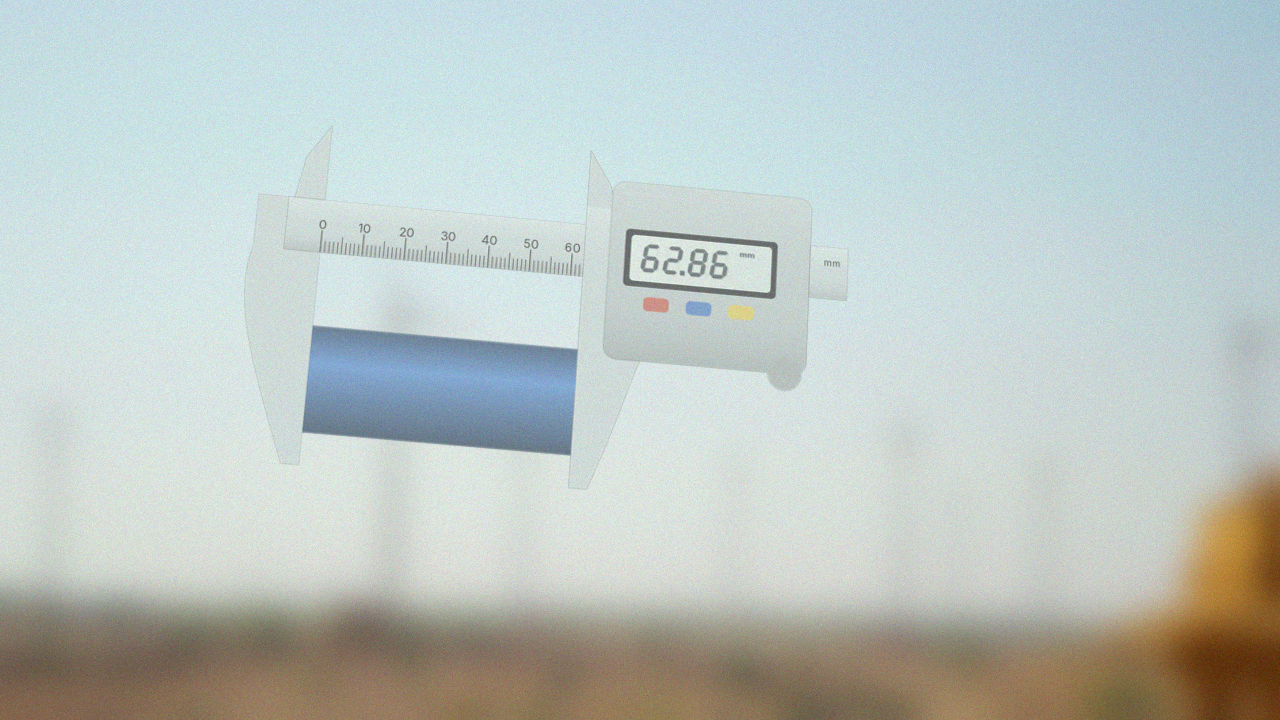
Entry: 62.86mm
